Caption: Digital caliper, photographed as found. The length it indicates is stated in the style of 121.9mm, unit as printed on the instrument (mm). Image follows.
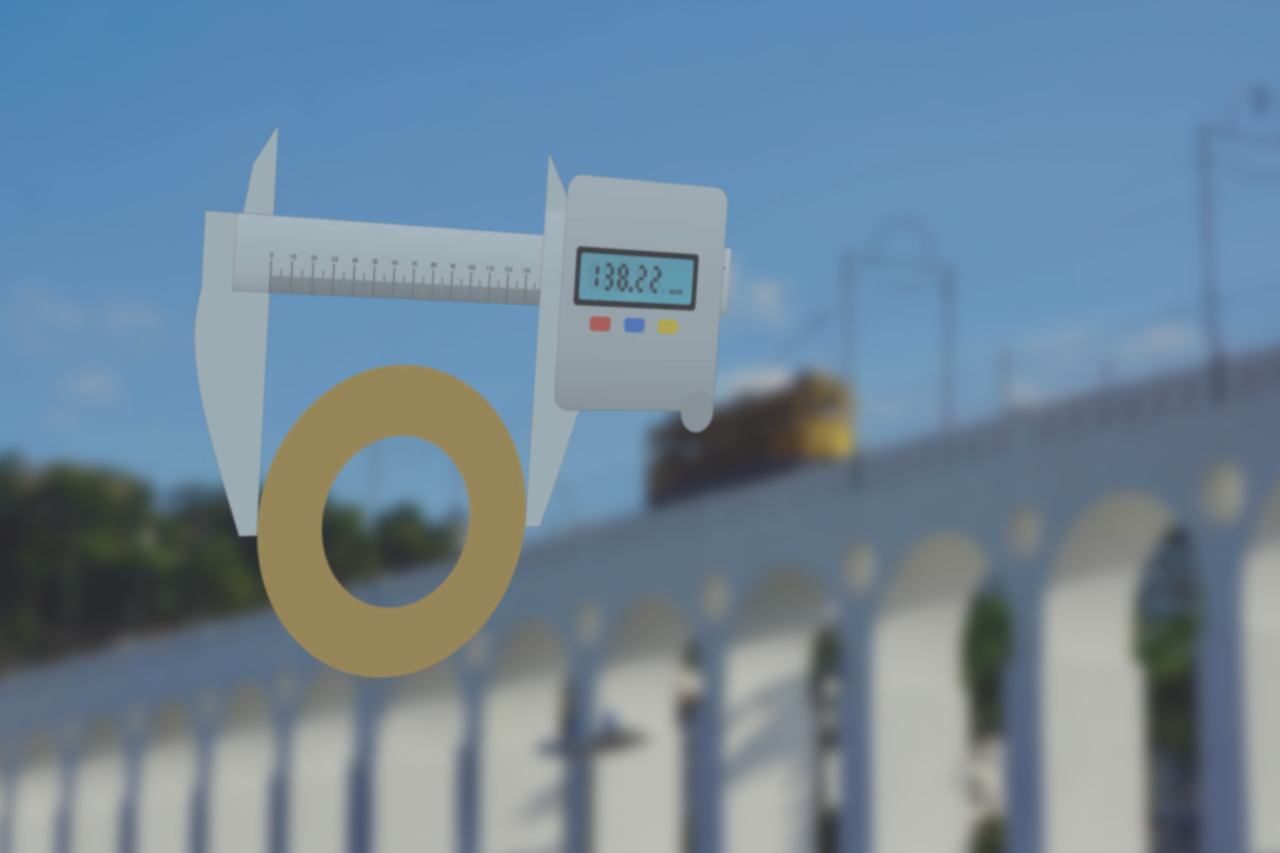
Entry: 138.22mm
